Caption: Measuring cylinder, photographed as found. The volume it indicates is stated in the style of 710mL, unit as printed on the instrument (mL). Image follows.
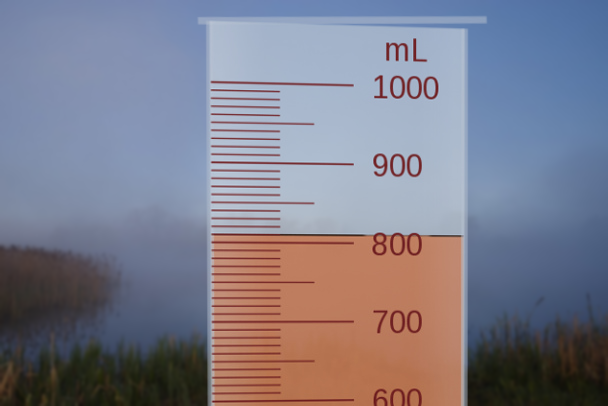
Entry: 810mL
